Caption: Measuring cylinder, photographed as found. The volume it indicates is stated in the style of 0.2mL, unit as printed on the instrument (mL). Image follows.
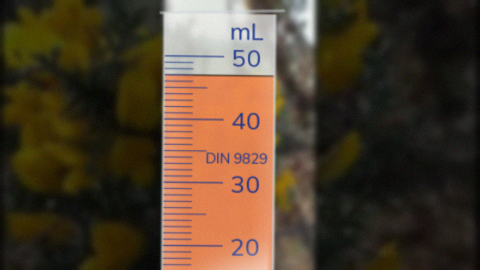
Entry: 47mL
